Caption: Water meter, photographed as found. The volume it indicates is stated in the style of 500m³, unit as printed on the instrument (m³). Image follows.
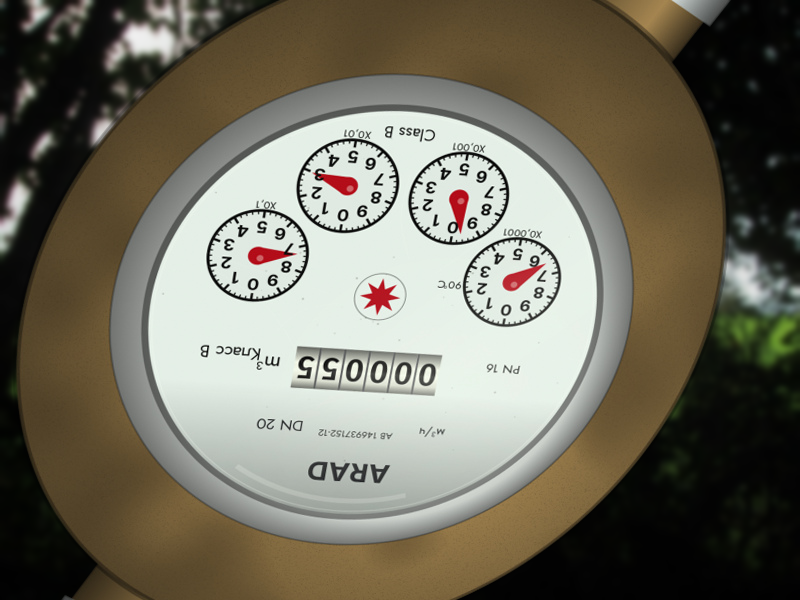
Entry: 55.7296m³
